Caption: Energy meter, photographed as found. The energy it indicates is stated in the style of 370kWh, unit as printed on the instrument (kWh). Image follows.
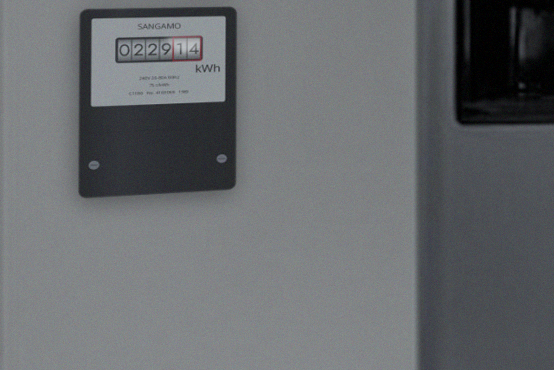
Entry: 229.14kWh
